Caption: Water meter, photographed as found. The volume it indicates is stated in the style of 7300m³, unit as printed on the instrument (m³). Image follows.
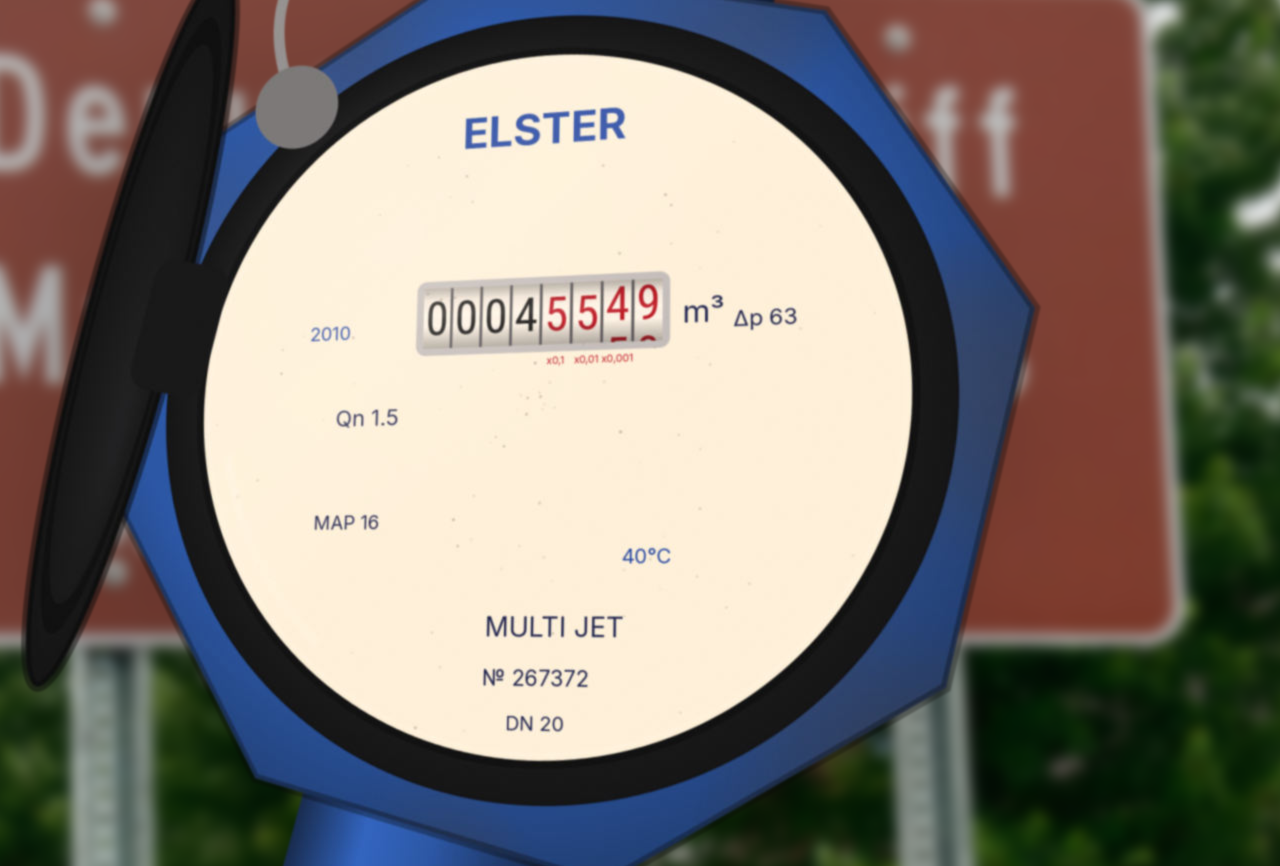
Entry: 4.5549m³
